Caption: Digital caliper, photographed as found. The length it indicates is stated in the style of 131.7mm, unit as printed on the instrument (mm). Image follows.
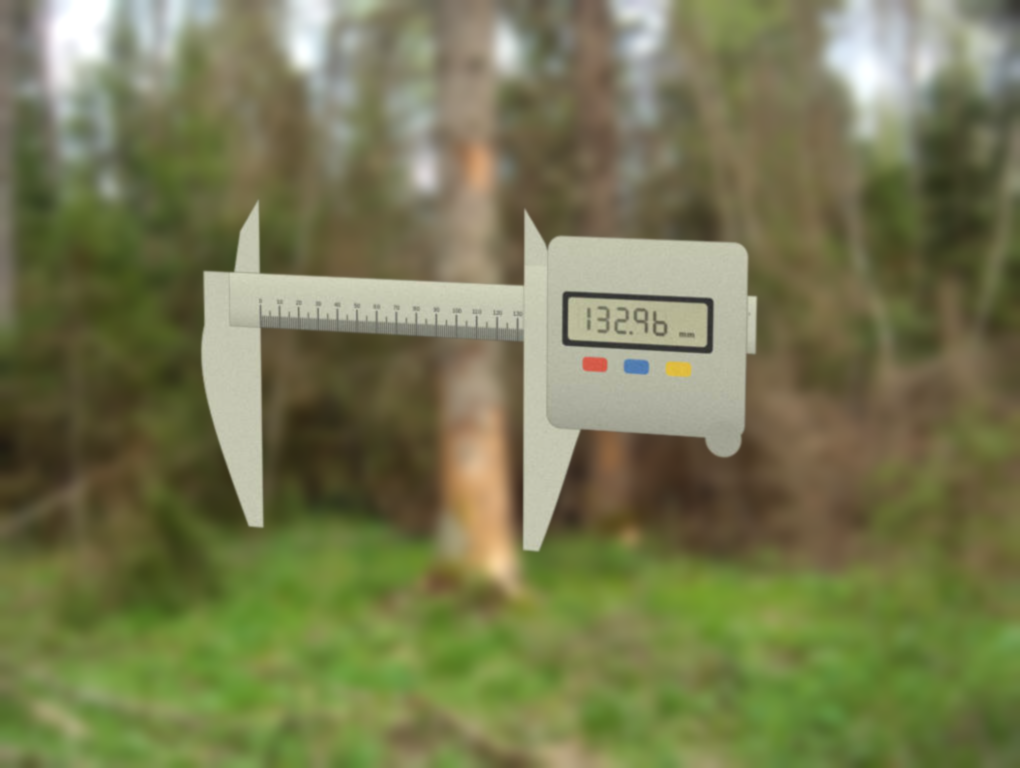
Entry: 132.96mm
